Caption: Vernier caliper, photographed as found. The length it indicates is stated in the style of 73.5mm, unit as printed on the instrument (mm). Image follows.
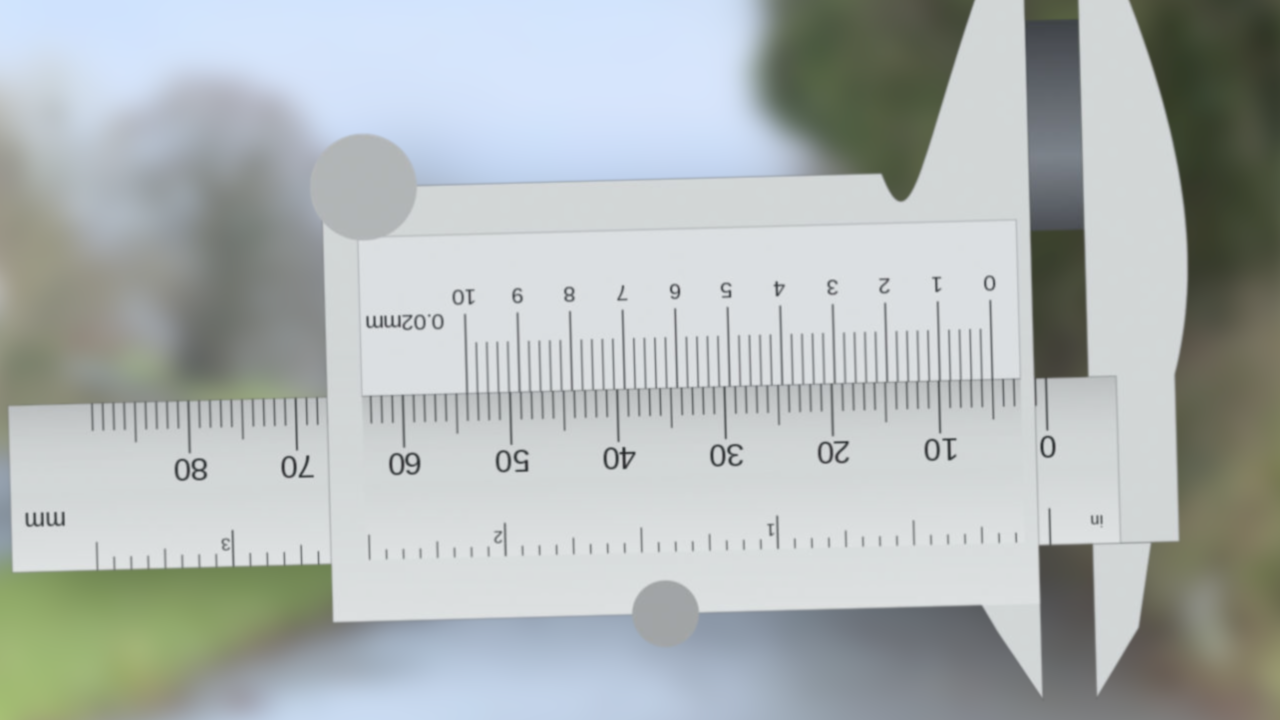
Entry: 5.0mm
